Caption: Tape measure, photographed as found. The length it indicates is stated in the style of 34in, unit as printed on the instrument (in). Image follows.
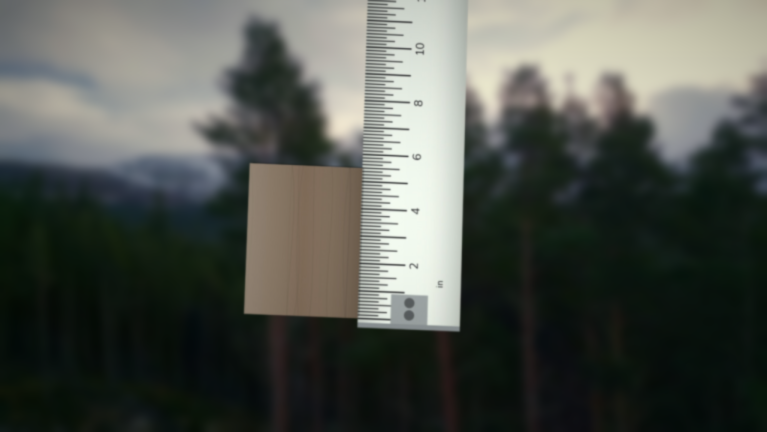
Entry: 5.5in
